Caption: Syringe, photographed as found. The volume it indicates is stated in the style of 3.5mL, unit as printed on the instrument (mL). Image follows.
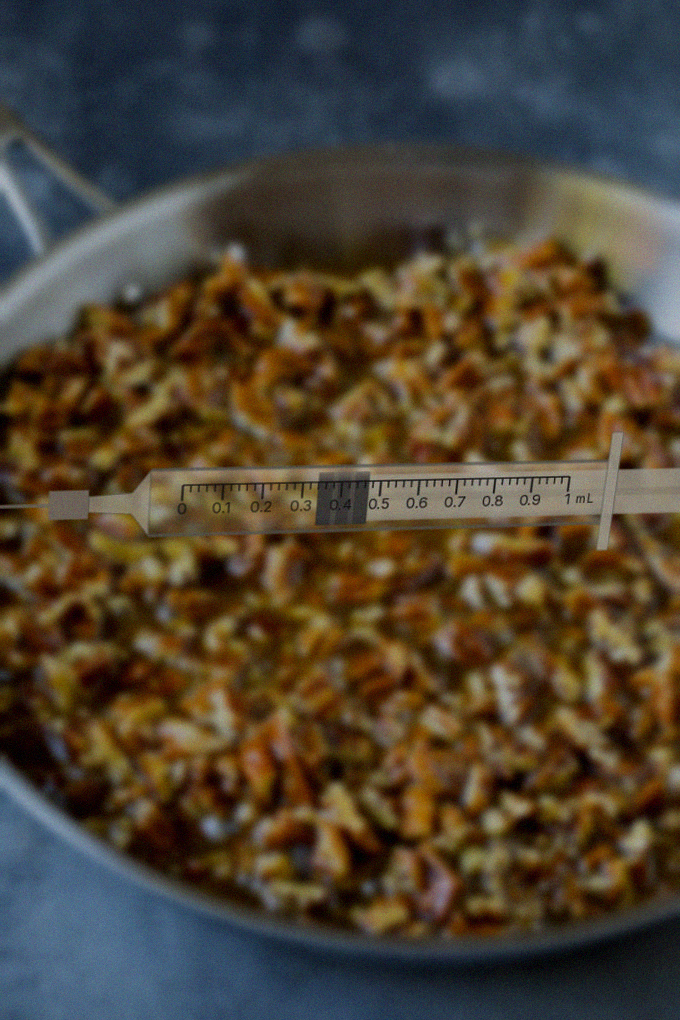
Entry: 0.34mL
